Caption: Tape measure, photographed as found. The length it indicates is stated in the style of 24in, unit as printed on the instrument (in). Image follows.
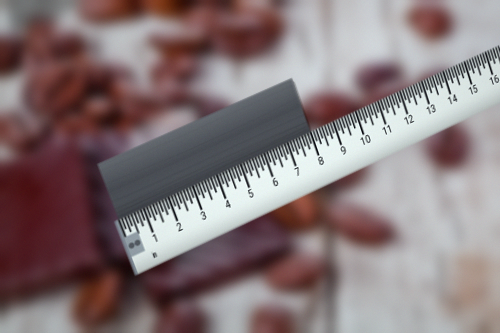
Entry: 8in
